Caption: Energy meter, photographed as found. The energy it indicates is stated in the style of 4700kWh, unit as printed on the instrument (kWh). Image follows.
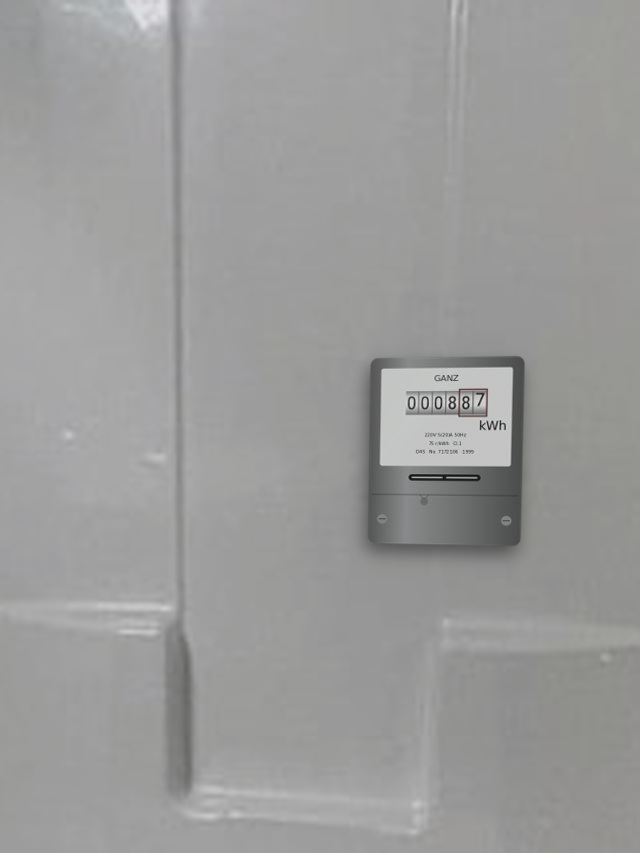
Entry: 8.87kWh
